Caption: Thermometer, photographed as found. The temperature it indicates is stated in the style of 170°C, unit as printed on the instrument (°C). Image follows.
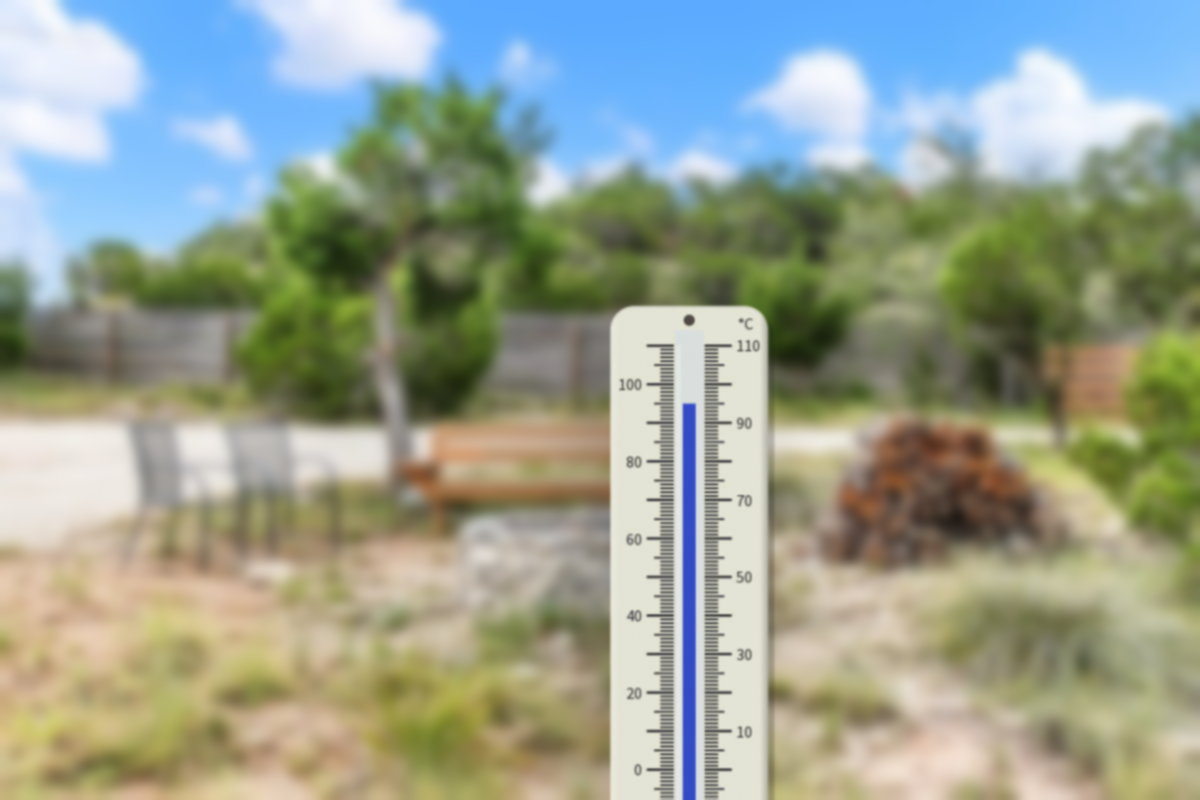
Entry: 95°C
